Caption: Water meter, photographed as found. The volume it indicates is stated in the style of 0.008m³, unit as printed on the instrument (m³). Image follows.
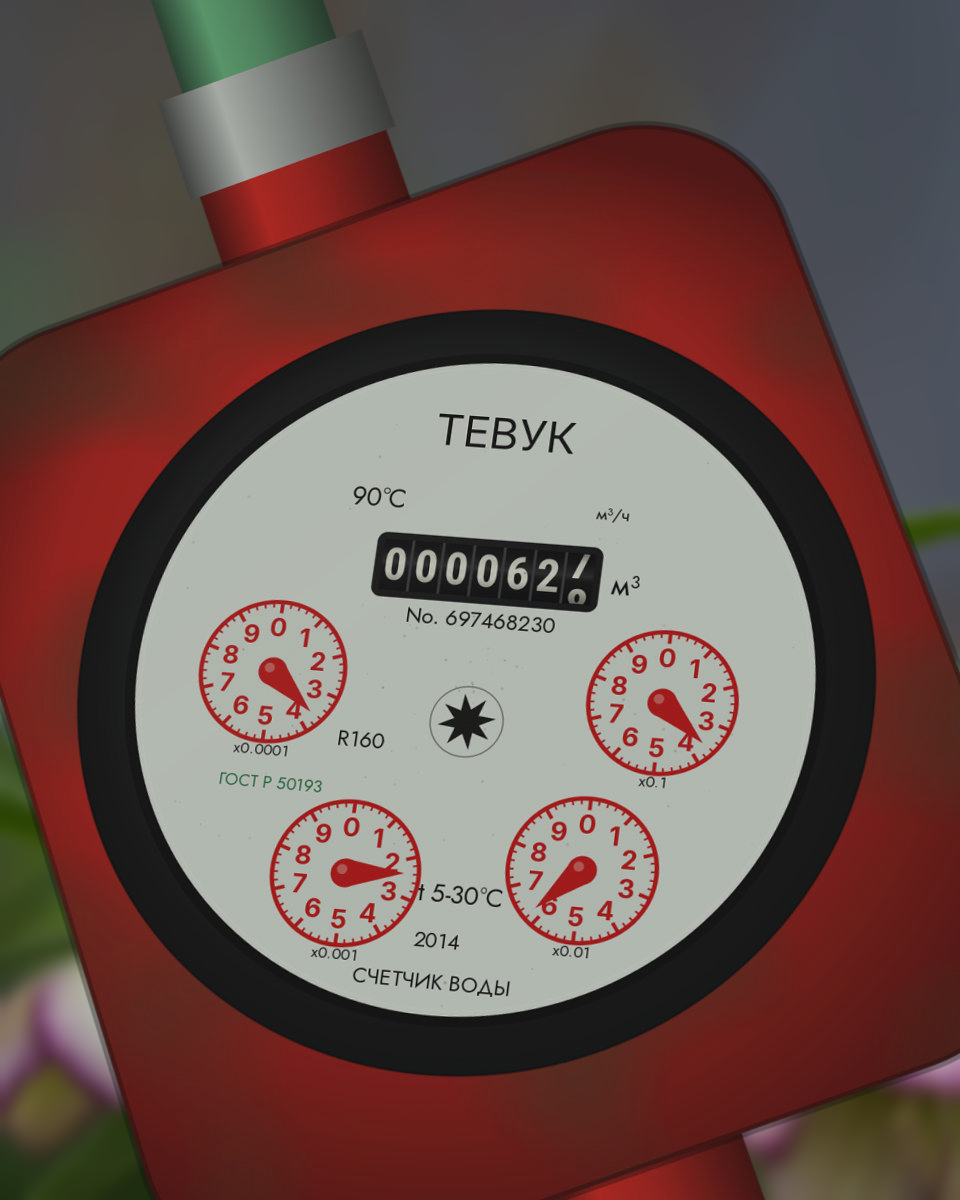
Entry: 627.3623m³
